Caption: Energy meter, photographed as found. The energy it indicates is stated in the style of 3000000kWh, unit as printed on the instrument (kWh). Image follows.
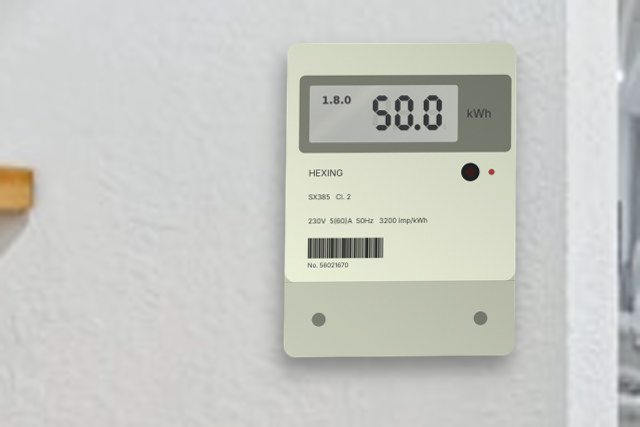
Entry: 50.0kWh
